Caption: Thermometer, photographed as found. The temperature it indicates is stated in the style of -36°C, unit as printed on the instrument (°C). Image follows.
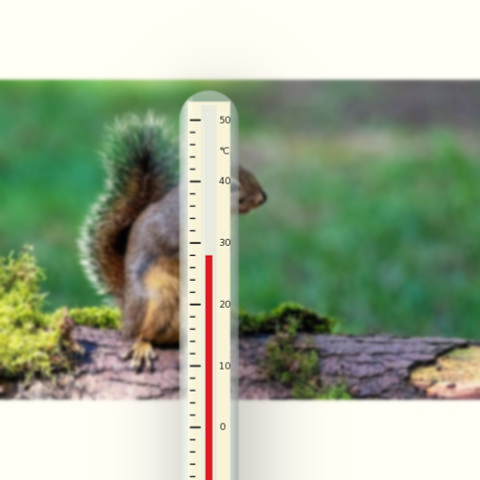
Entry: 28°C
